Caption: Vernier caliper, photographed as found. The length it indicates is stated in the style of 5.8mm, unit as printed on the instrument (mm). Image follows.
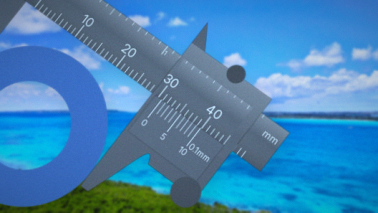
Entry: 30.8mm
